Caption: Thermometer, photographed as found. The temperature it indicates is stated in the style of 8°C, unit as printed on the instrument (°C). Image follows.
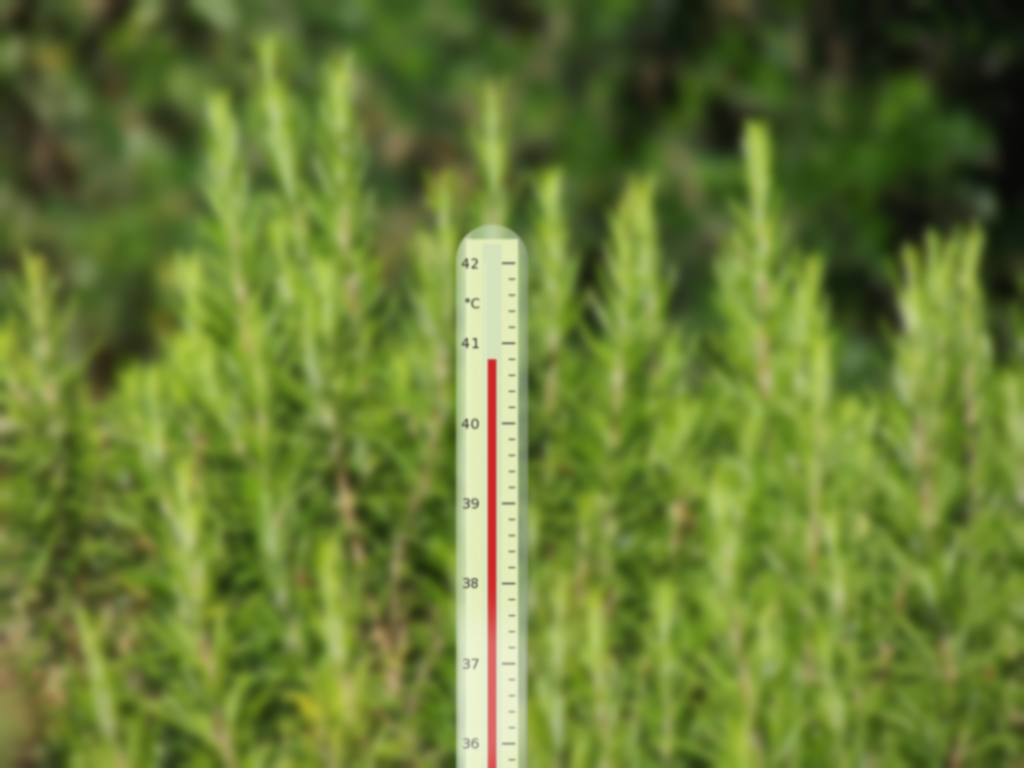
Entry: 40.8°C
